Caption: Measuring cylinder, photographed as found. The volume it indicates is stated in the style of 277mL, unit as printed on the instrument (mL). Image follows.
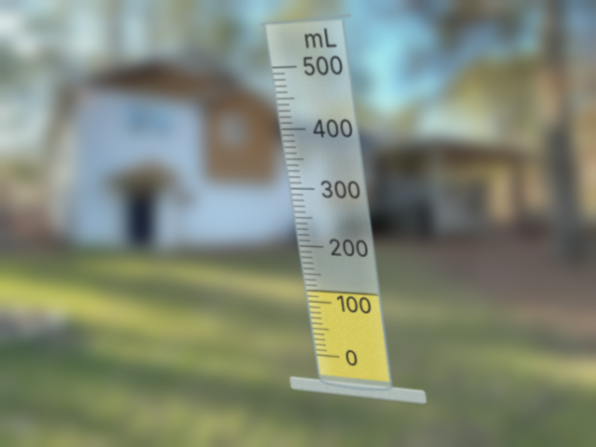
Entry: 120mL
